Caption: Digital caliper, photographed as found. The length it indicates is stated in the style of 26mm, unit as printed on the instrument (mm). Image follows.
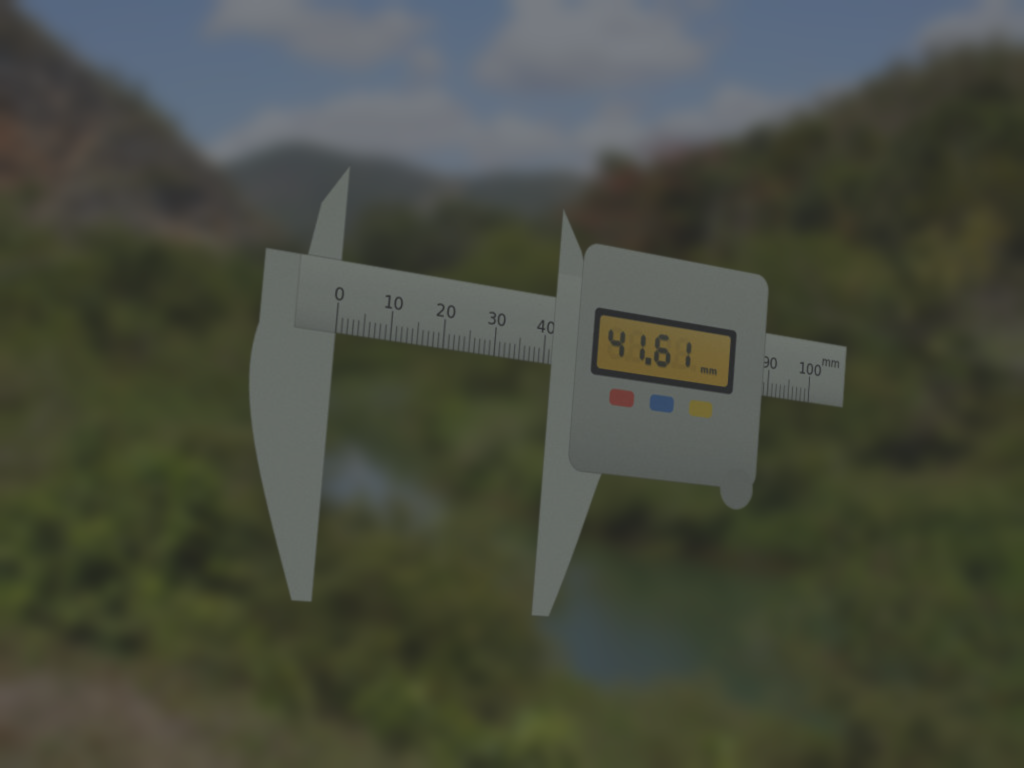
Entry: 41.61mm
